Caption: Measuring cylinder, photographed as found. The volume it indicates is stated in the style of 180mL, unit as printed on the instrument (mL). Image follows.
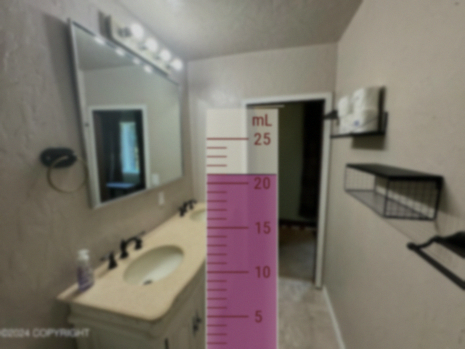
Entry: 21mL
